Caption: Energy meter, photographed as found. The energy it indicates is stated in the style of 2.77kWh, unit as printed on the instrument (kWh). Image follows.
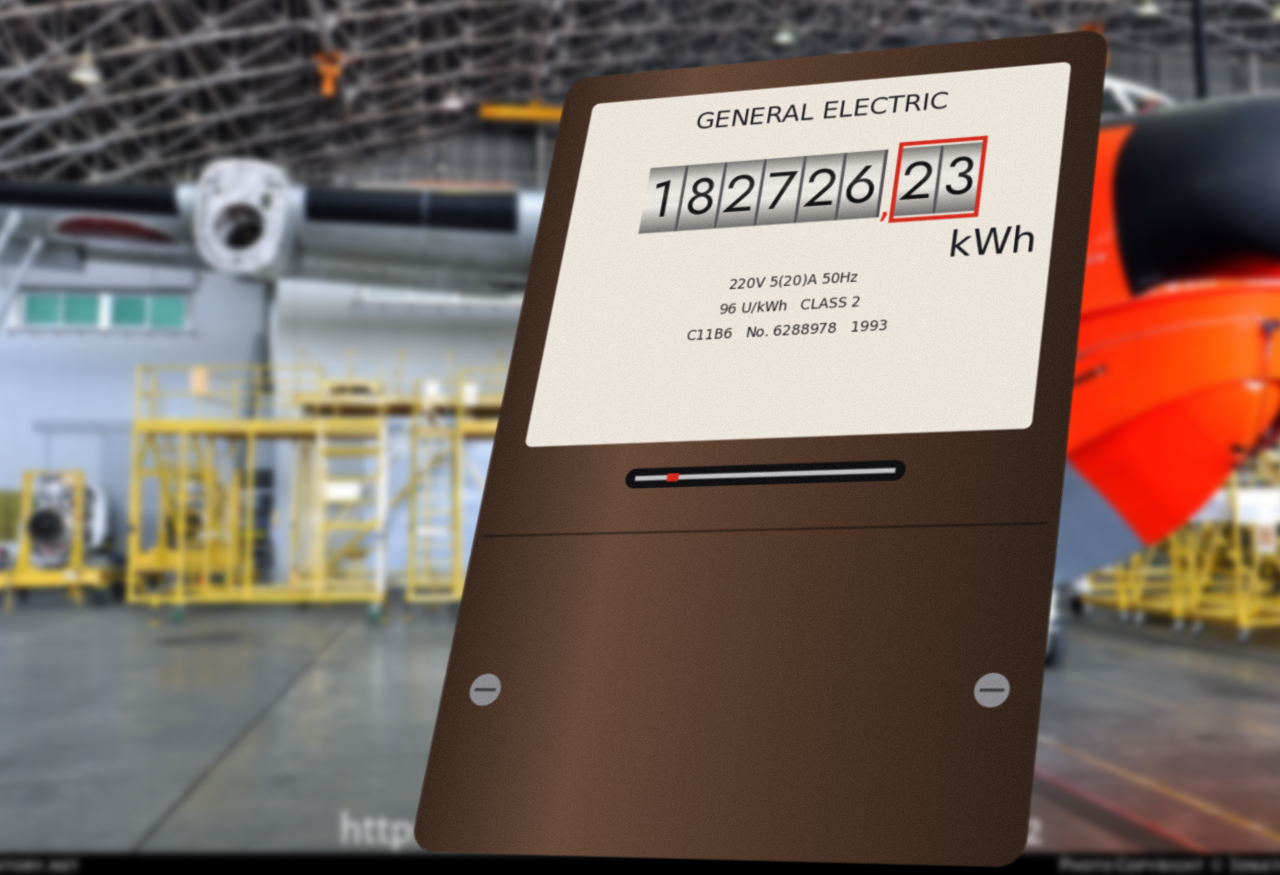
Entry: 182726.23kWh
